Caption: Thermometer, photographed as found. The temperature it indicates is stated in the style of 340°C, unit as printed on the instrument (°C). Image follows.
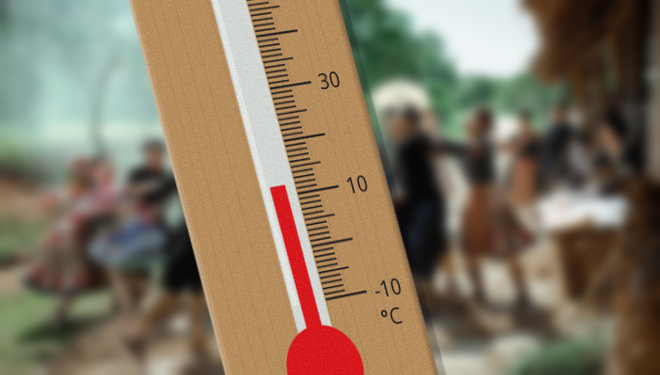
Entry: 12°C
